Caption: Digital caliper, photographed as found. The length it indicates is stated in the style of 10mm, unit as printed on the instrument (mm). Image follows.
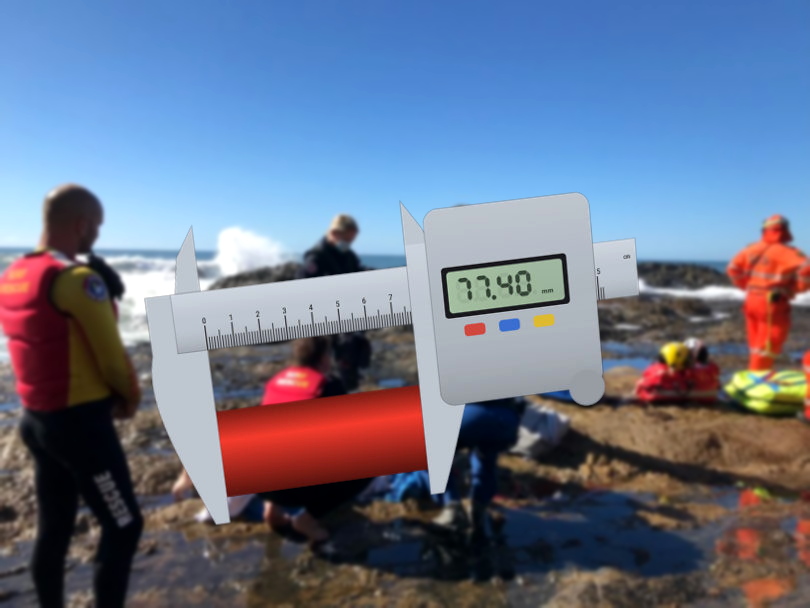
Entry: 77.40mm
